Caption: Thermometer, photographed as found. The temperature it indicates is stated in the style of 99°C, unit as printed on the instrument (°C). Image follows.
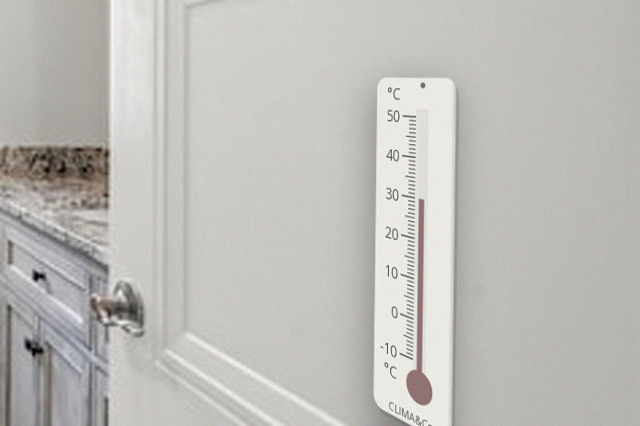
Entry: 30°C
